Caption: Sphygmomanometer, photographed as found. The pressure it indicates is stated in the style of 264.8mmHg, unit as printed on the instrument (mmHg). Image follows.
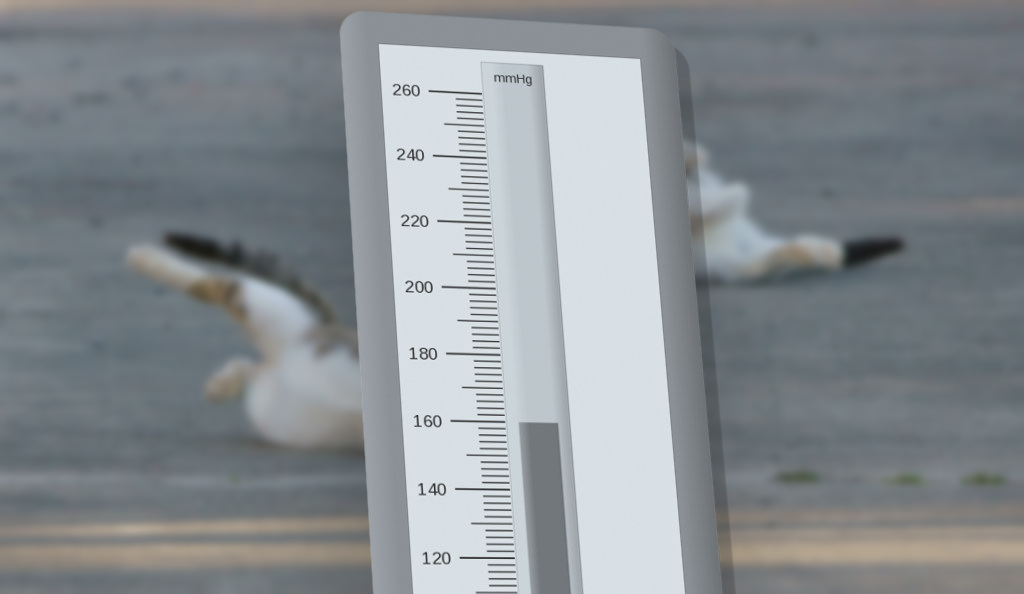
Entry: 160mmHg
